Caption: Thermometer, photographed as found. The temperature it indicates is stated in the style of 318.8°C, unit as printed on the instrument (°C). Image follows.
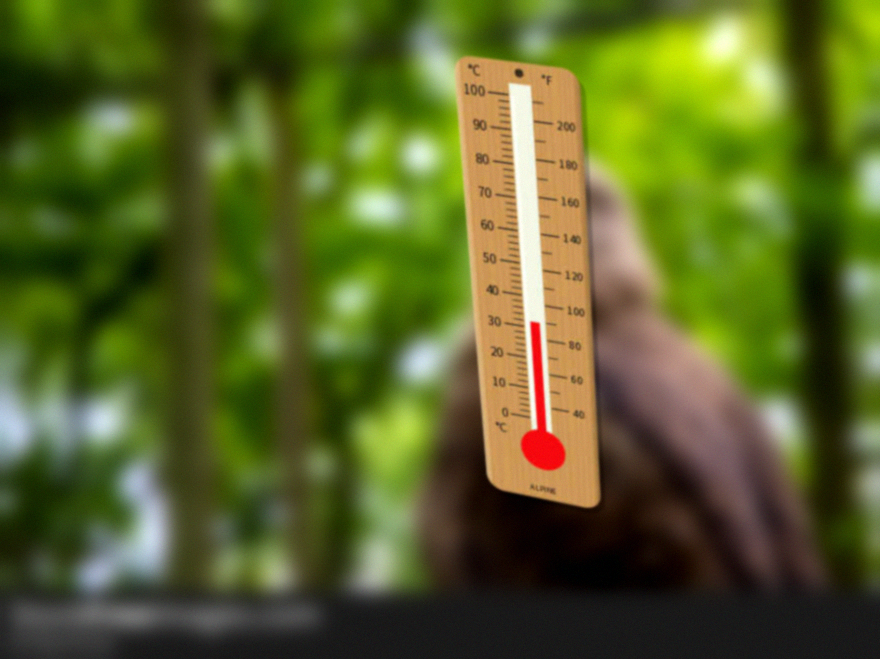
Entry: 32°C
